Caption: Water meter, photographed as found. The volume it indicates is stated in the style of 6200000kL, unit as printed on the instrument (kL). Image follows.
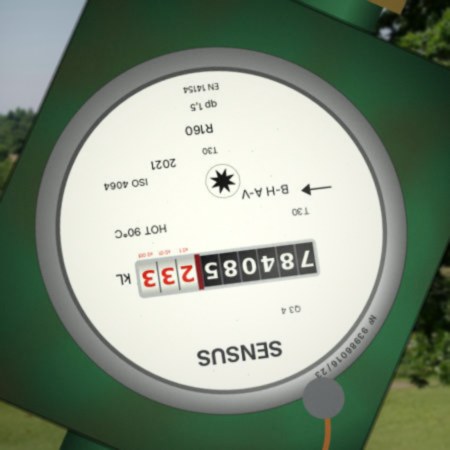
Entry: 784085.233kL
